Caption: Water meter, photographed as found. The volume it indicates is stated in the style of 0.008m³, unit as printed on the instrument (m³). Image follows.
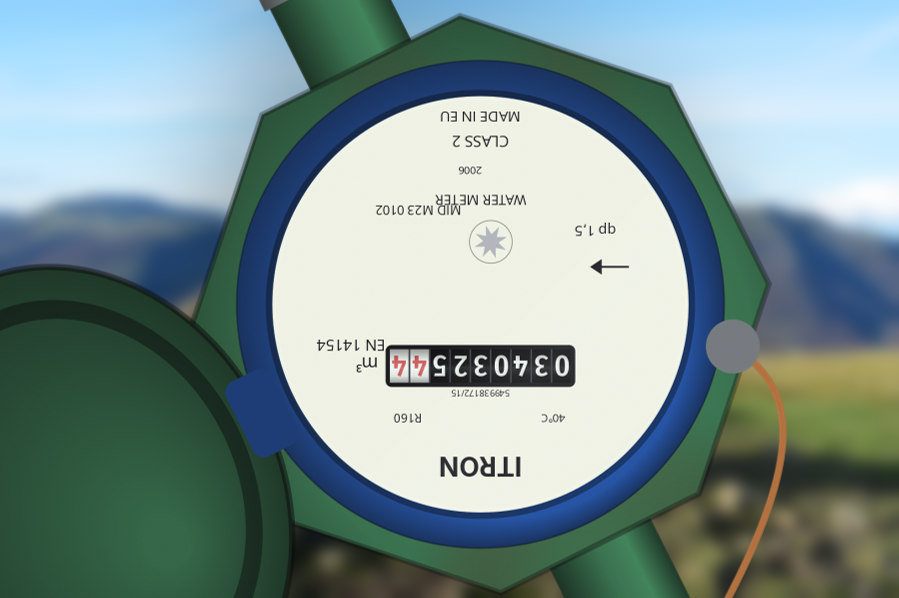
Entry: 340325.44m³
